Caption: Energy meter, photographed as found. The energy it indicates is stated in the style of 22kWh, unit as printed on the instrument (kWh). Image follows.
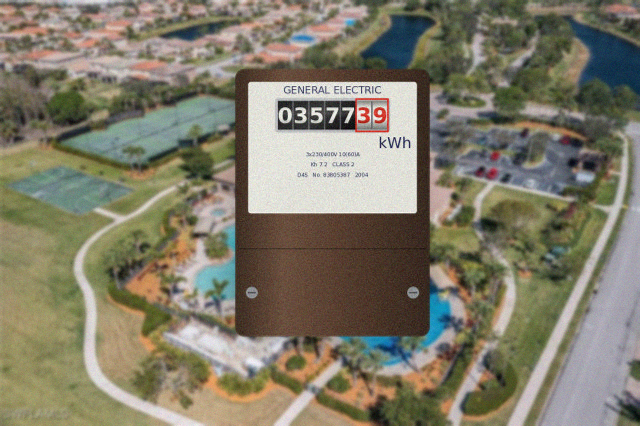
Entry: 3577.39kWh
